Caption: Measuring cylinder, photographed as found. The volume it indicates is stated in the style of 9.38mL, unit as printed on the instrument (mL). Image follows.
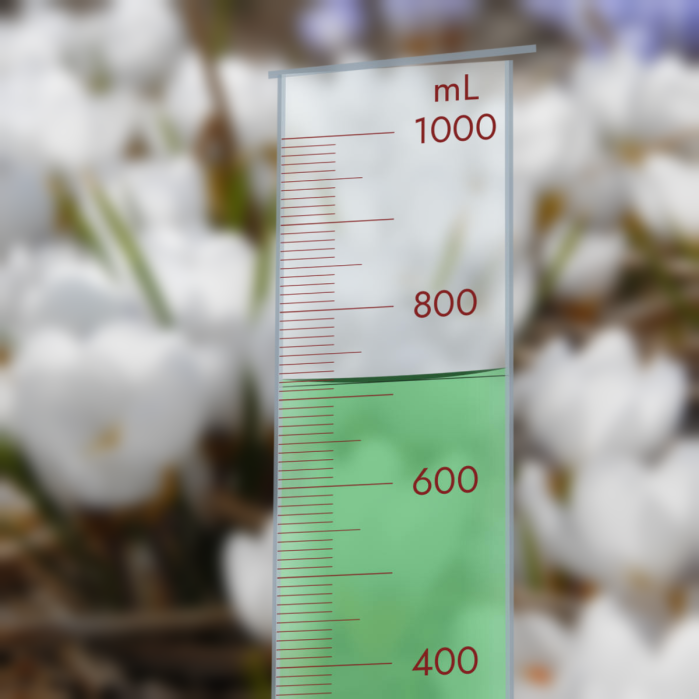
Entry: 715mL
